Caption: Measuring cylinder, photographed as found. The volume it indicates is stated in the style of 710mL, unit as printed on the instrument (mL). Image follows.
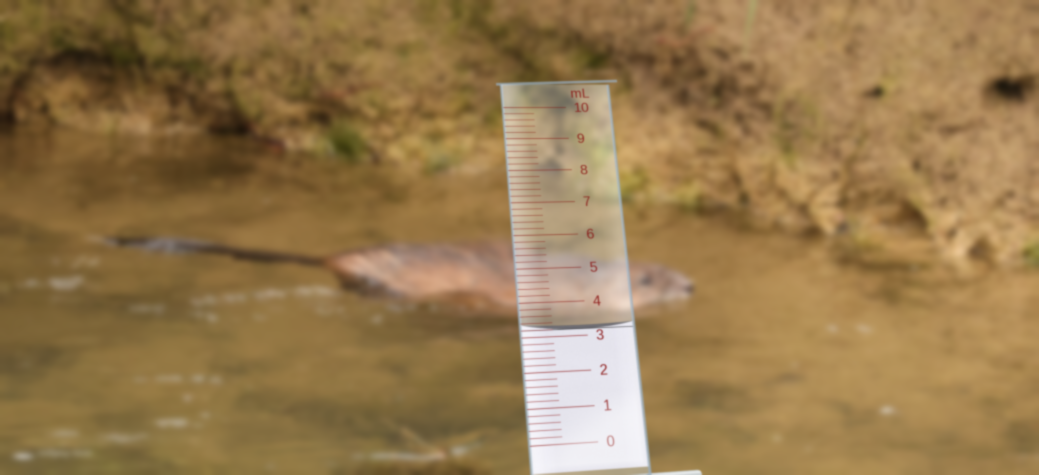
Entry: 3.2mL
